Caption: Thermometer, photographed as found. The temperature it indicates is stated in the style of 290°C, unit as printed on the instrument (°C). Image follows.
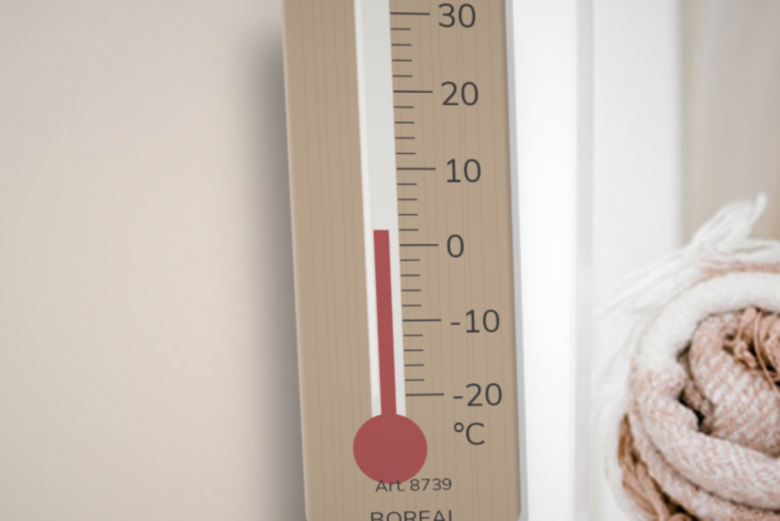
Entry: 2°C
